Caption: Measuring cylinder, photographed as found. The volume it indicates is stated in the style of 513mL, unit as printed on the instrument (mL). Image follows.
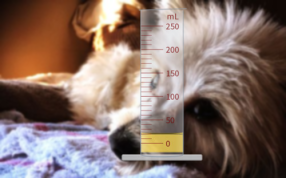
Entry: 20mL
